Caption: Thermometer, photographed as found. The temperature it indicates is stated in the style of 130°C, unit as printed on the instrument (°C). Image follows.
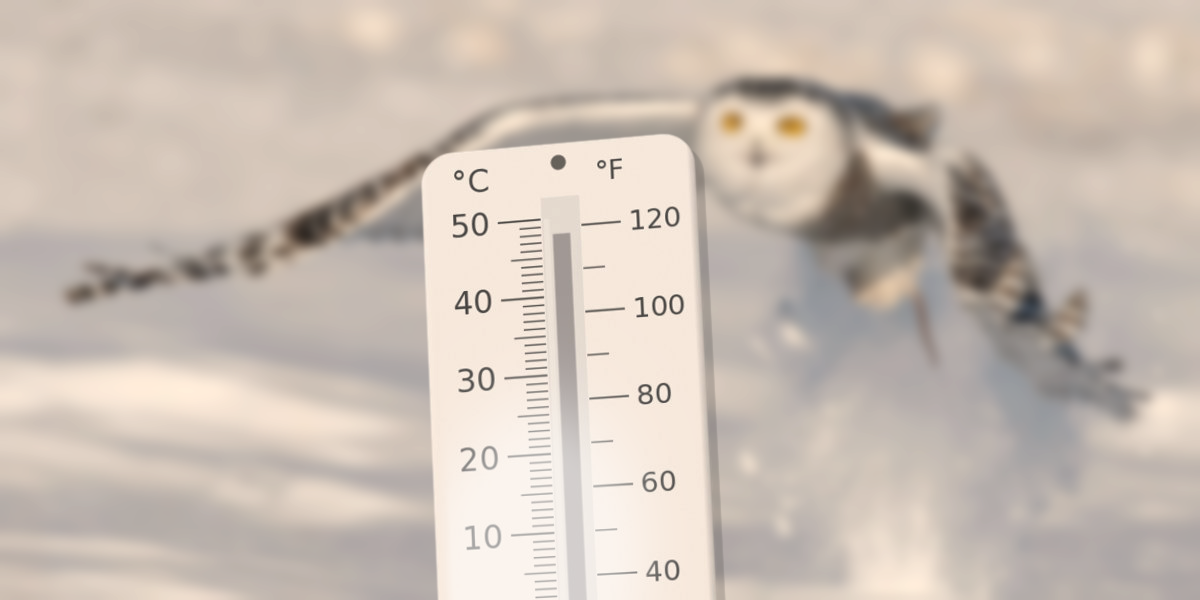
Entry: 48°C
